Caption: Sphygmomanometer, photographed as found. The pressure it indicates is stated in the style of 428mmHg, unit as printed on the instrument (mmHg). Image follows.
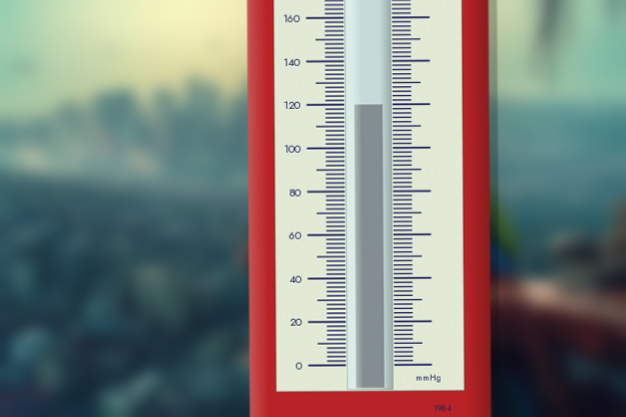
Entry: 120mmHg
